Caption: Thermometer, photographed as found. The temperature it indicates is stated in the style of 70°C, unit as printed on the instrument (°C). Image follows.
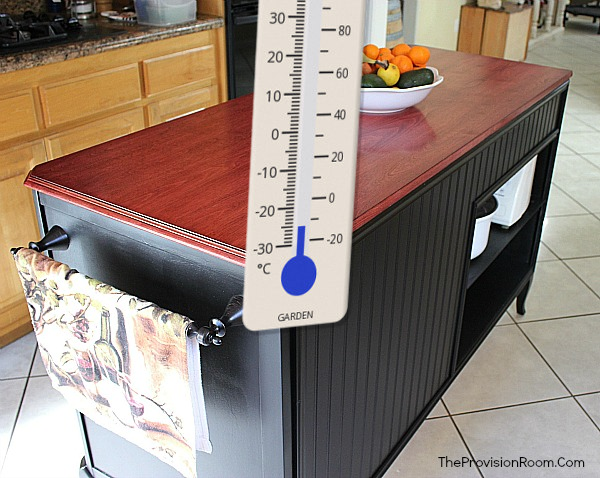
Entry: -25°C
